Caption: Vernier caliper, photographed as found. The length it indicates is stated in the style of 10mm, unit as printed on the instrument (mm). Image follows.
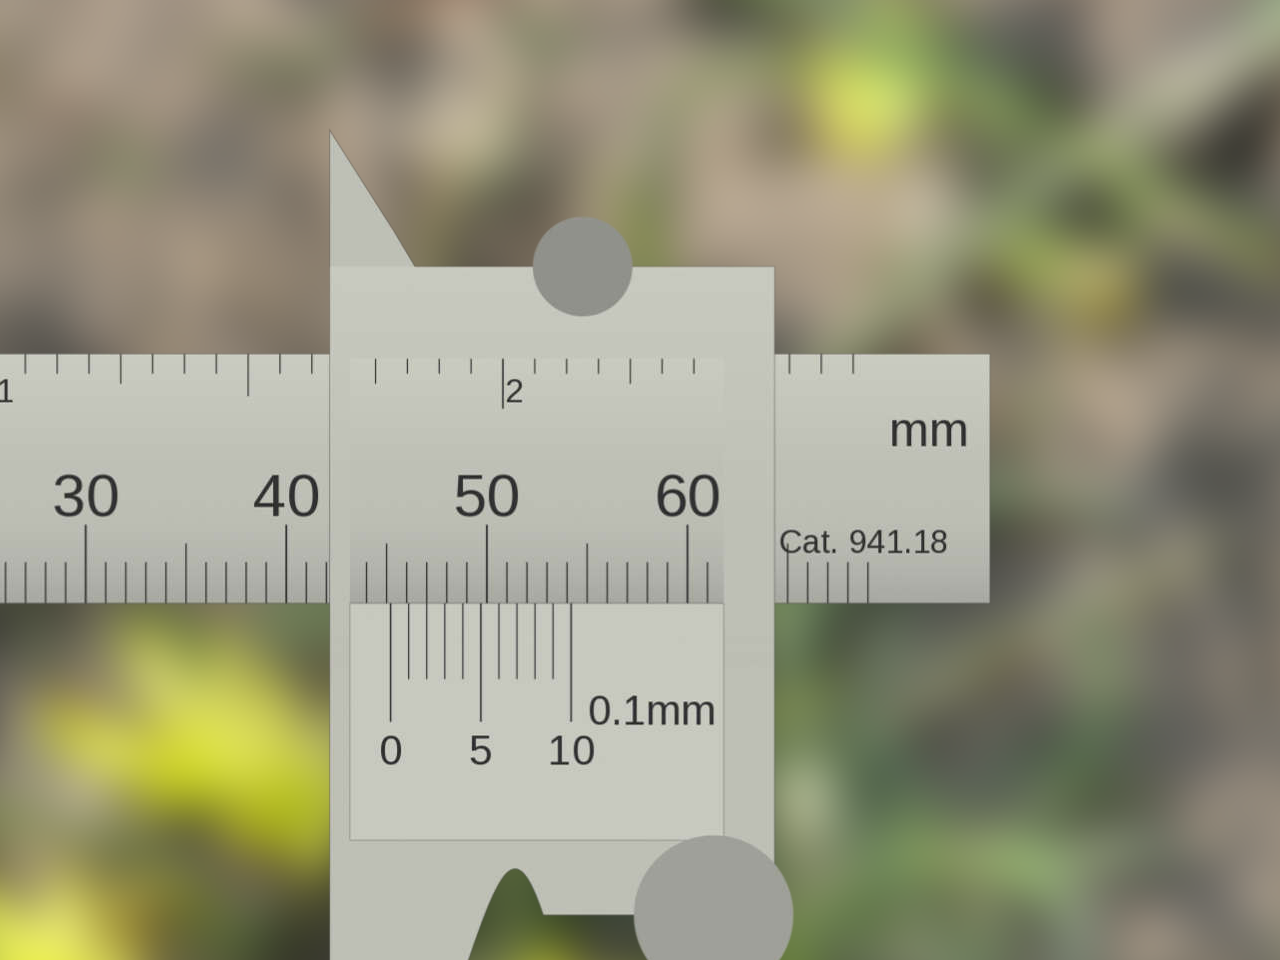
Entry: 45.2mm
